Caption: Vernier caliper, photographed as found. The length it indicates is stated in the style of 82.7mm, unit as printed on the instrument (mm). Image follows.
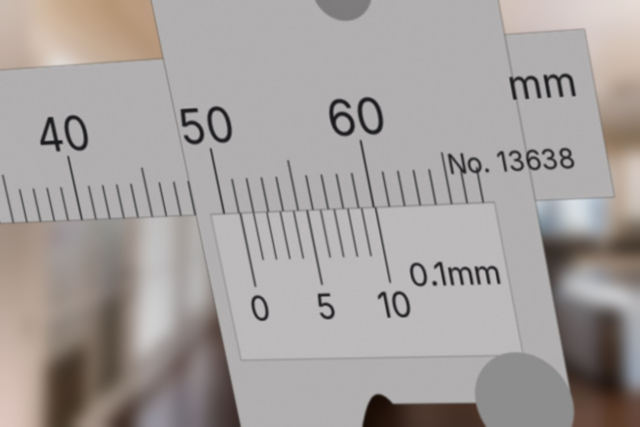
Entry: 51.1mm
